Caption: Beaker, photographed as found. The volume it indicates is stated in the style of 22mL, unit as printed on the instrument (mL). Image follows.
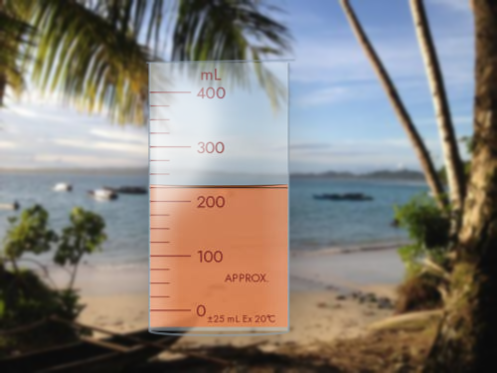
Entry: 225mL
